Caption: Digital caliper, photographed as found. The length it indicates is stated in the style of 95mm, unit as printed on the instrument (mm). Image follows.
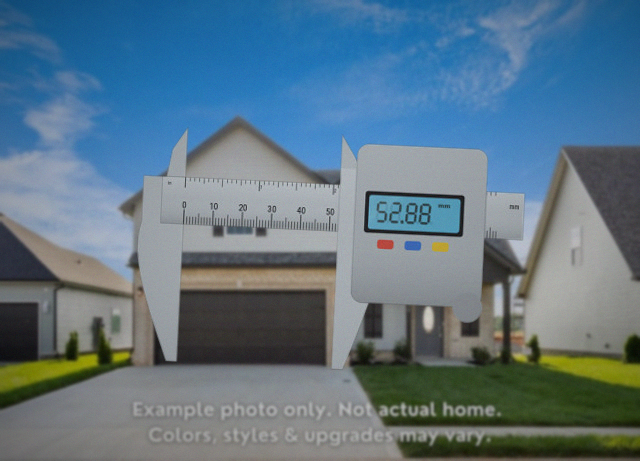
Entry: 52.88mm
